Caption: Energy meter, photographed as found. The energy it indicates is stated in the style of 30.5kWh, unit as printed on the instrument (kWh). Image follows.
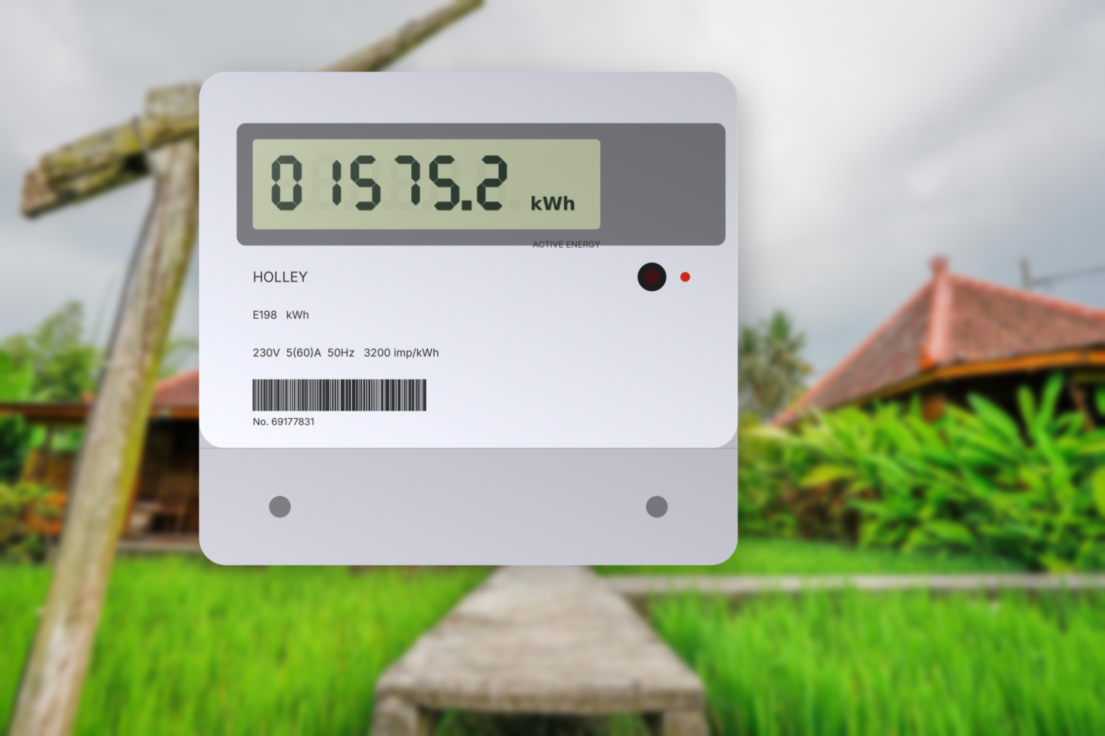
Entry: 1575.2kWh
